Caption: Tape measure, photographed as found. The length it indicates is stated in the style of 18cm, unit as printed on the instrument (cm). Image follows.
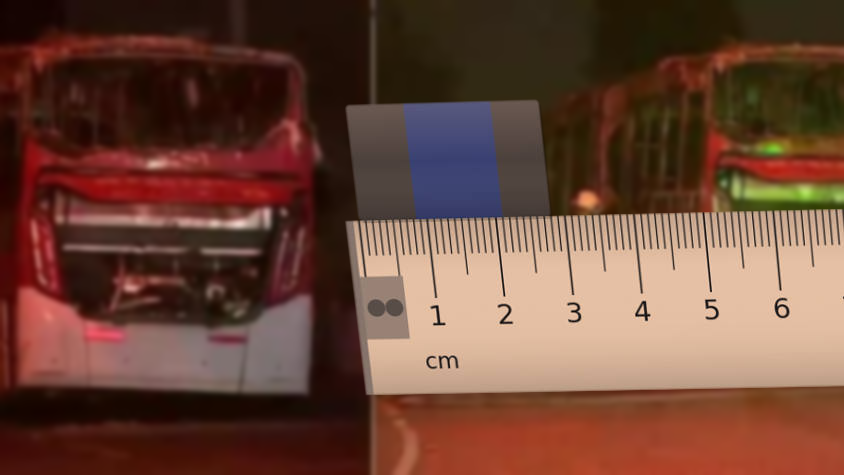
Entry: 2.8cm
